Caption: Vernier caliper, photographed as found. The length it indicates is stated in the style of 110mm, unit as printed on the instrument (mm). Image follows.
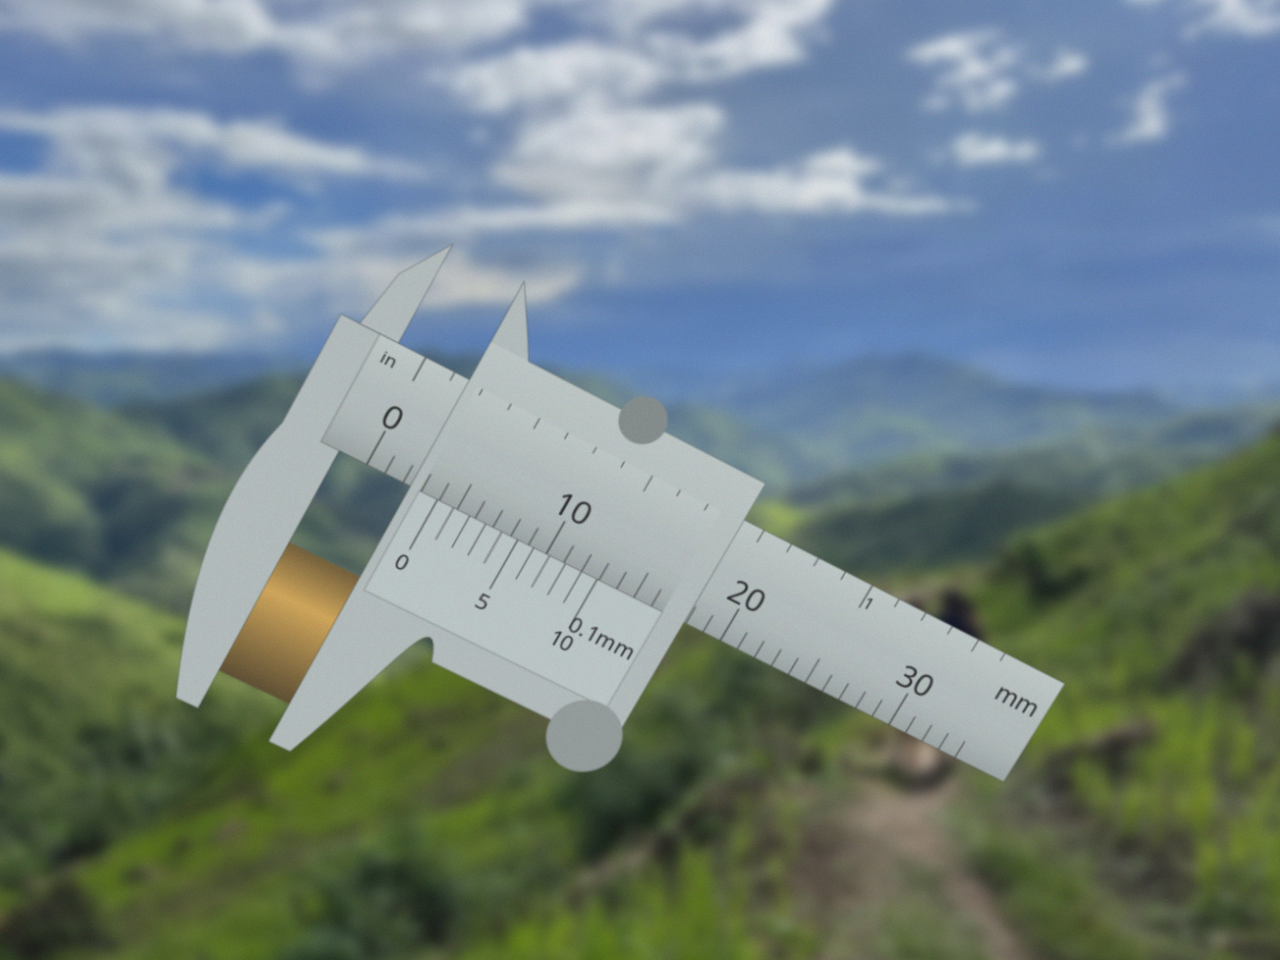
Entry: 3.9mm
